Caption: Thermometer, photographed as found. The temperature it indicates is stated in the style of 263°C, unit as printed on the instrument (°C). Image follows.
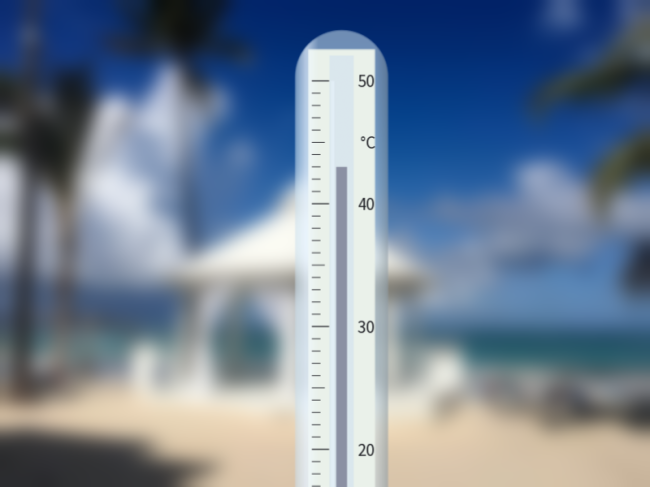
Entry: 43°C
